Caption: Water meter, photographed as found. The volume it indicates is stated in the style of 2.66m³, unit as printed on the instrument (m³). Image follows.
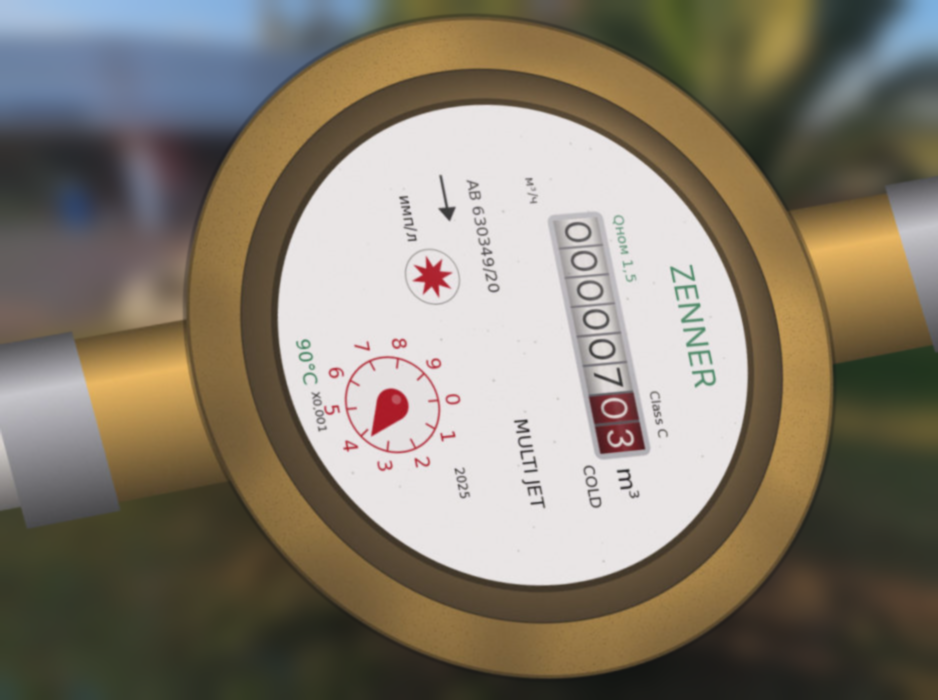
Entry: 7.033m³
